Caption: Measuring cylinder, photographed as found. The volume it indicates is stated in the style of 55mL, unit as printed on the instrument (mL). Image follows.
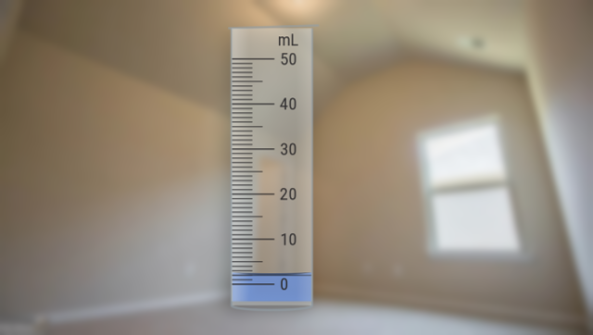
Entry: 2mL
